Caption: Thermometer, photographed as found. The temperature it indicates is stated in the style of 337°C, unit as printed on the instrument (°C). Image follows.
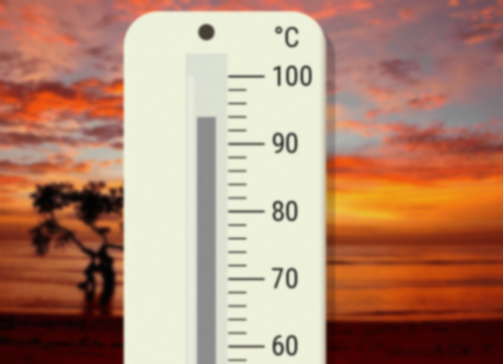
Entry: 94°C
